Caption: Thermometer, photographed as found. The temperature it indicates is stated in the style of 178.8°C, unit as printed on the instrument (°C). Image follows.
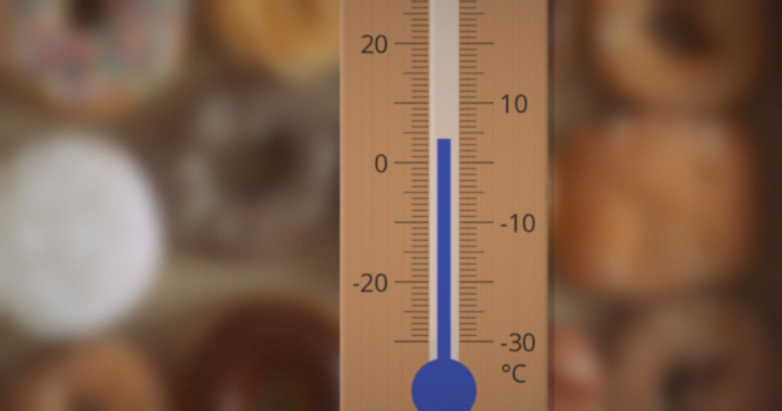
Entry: 4°C
